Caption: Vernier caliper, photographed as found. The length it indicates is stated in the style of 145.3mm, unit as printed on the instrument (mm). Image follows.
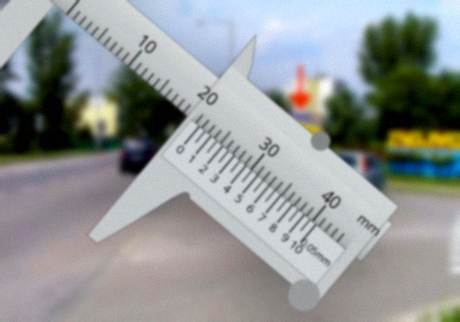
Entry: 21.6mm
